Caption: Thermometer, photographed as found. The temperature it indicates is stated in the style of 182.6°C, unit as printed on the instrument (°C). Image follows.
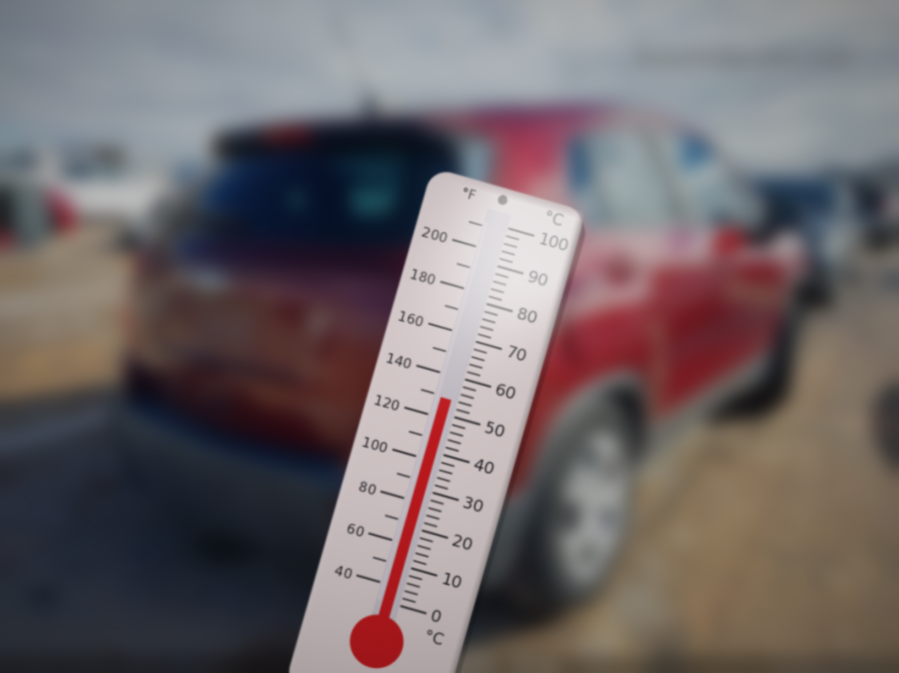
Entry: 54°C
